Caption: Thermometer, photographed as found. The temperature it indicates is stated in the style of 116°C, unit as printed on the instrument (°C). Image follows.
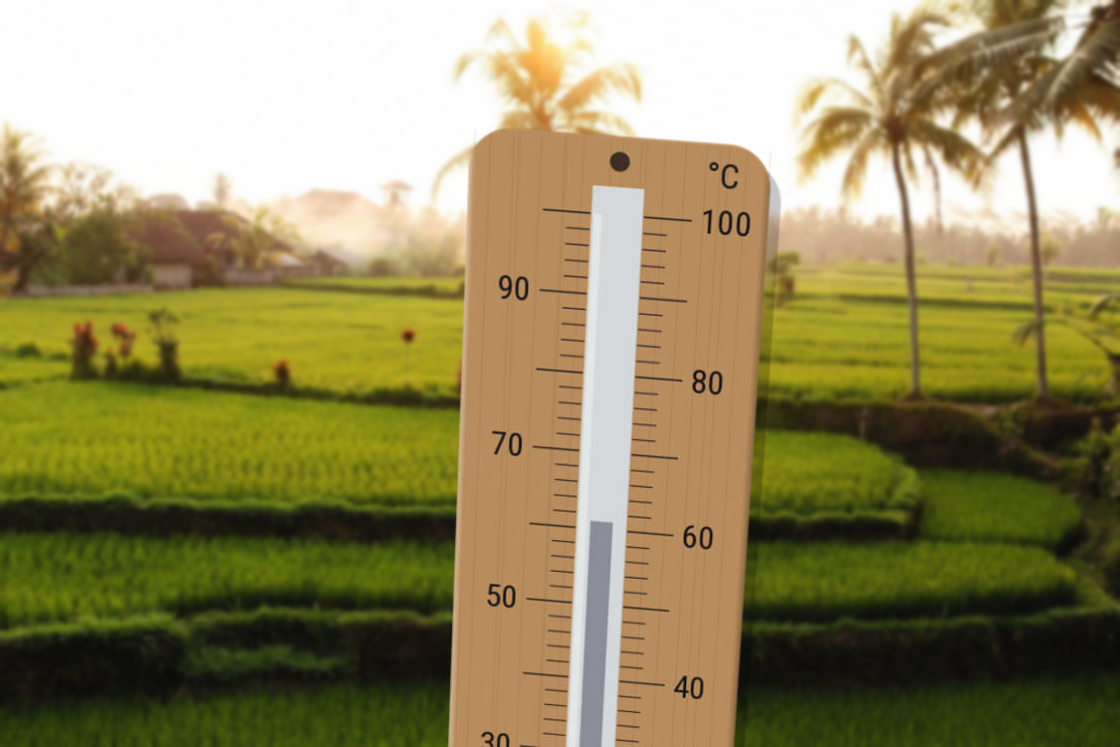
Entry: 61°C
